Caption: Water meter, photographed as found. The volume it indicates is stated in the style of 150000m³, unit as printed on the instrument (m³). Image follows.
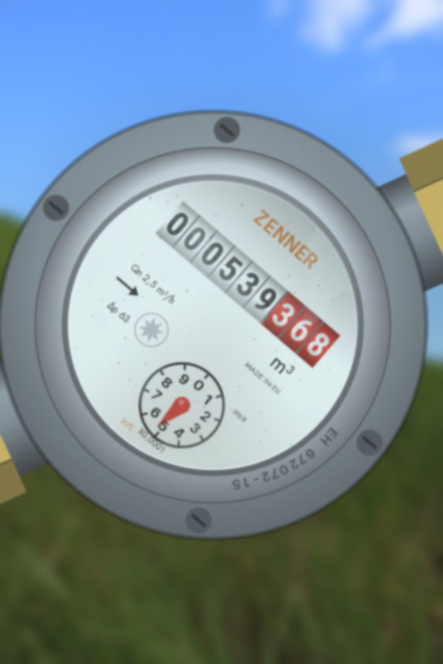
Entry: 539.3685m³
